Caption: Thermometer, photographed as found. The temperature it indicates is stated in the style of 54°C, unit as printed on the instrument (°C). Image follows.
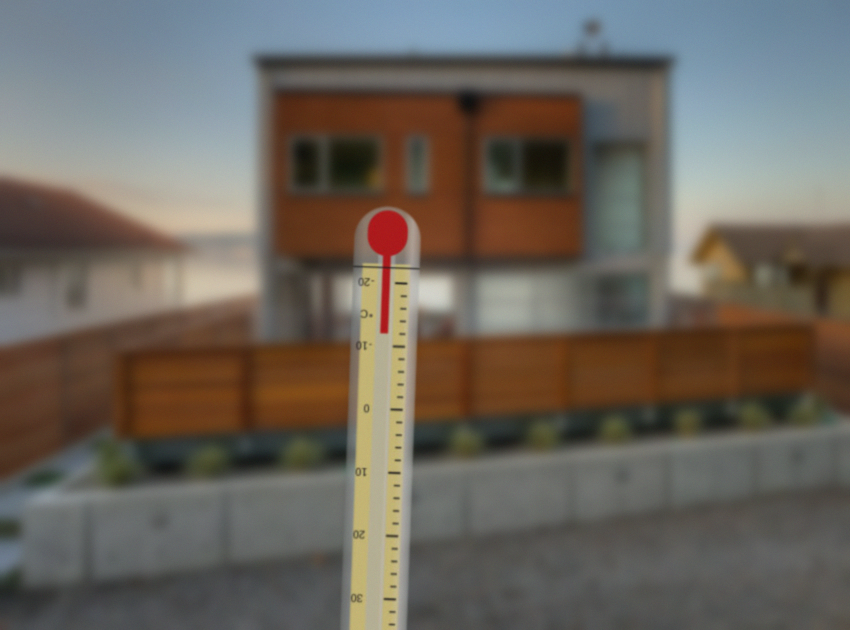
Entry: -12°C
